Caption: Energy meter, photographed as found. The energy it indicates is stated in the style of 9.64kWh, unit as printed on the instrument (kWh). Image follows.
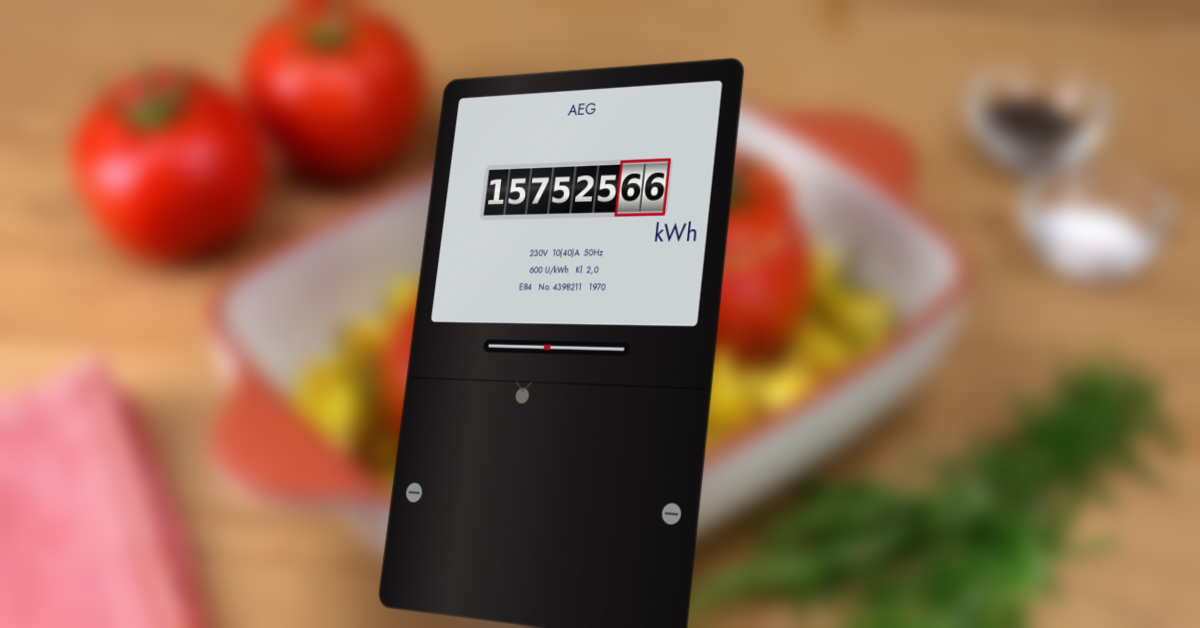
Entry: 157525.66kWh
